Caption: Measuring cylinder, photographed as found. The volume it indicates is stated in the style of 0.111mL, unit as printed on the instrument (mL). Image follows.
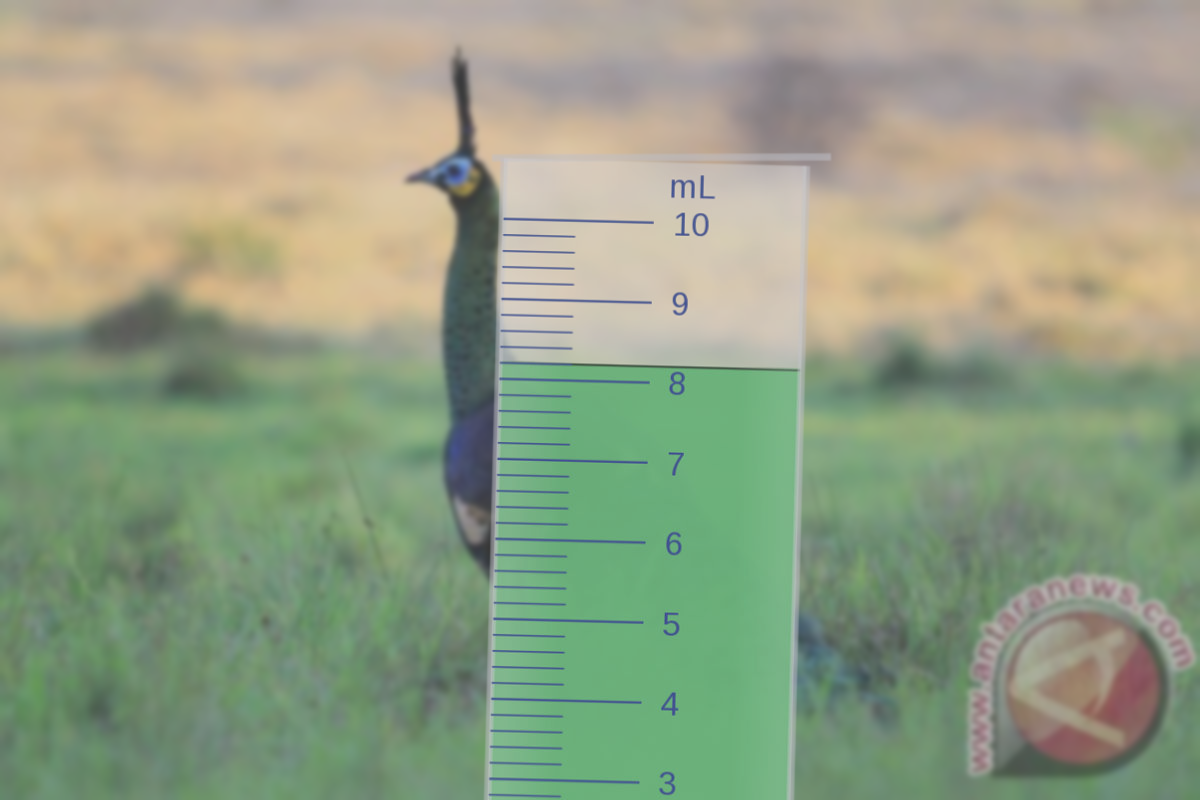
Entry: 8.2mL
